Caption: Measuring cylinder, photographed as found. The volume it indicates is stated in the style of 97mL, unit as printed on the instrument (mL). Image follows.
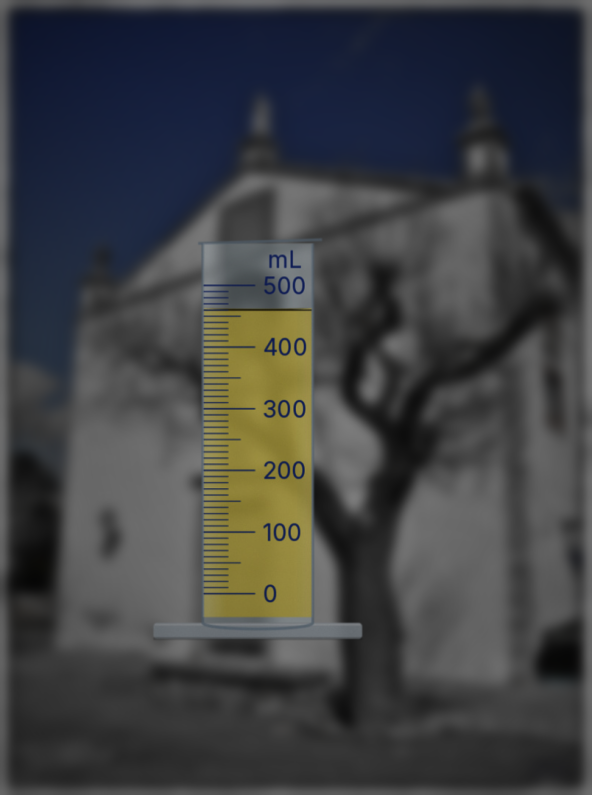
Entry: 460mL
